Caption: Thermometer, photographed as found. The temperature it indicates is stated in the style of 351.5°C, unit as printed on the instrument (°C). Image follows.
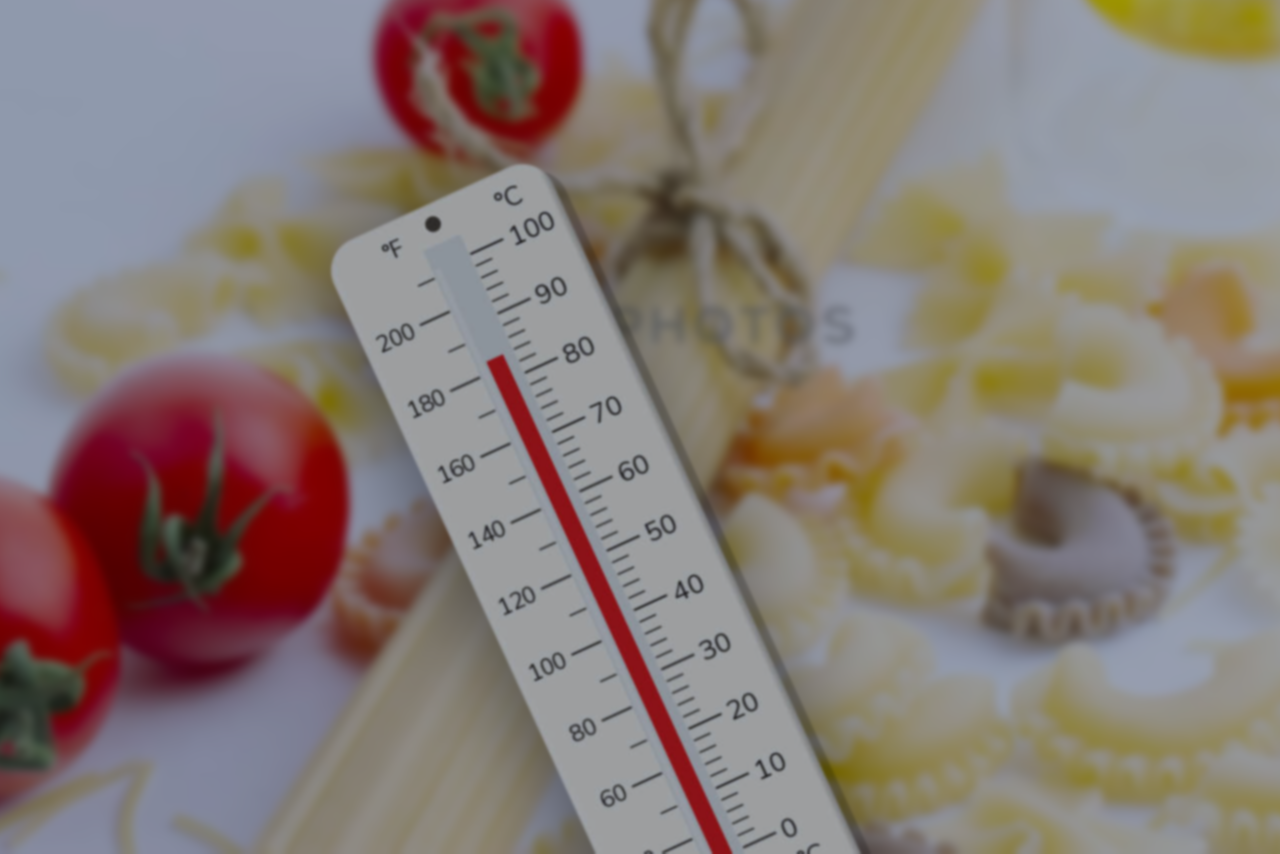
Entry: 84°C
